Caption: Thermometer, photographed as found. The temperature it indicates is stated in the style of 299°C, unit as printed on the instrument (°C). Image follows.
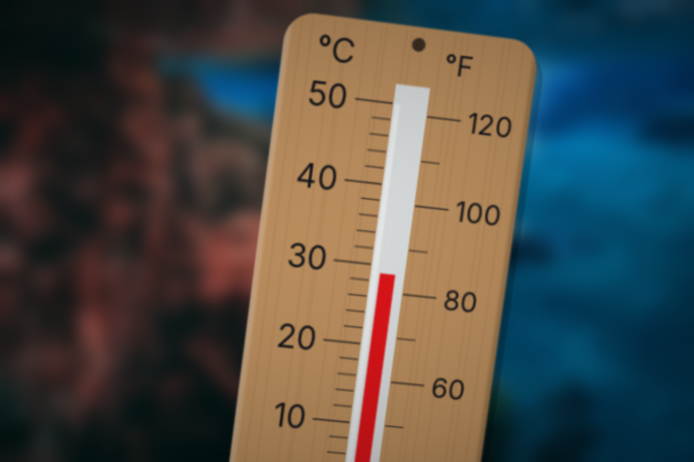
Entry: 29°C
